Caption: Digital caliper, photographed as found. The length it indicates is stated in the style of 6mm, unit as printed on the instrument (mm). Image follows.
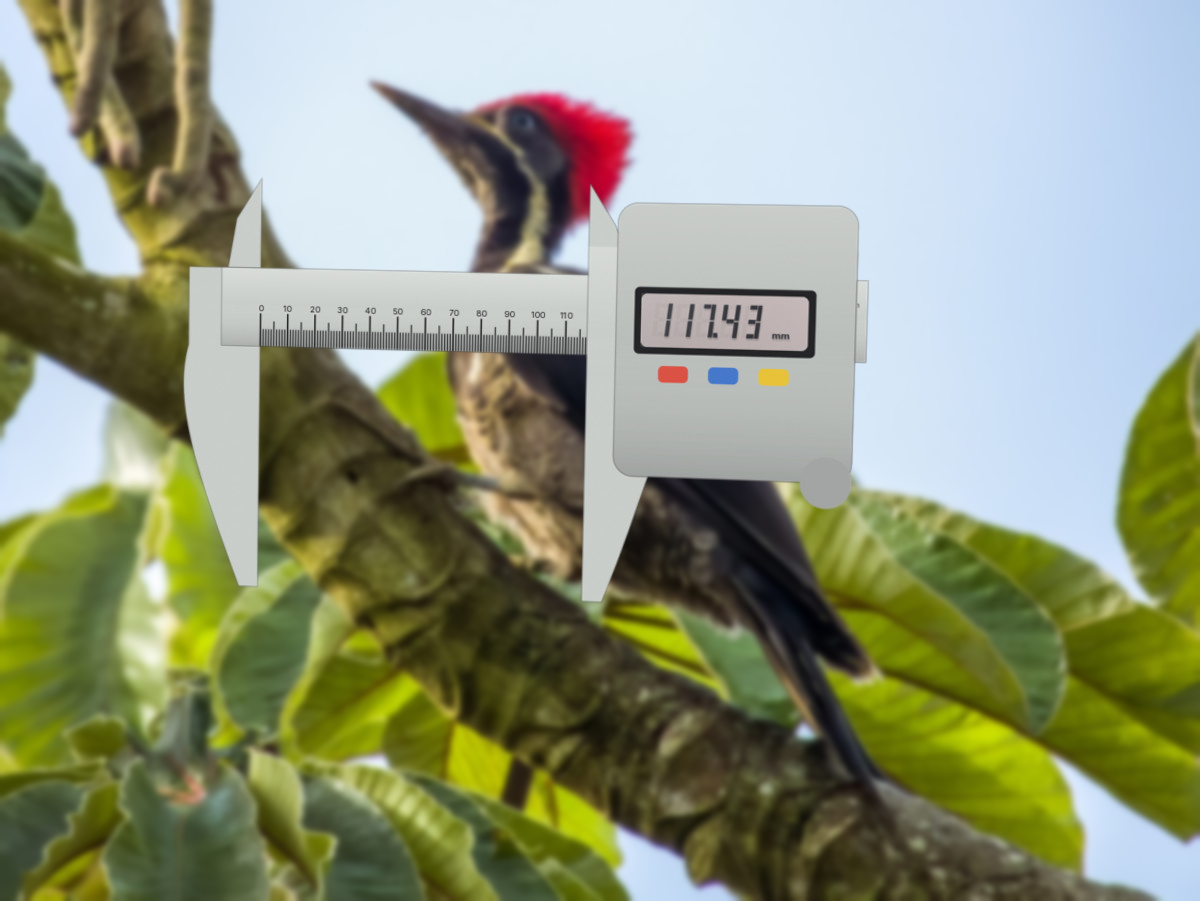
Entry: 117.43mm
